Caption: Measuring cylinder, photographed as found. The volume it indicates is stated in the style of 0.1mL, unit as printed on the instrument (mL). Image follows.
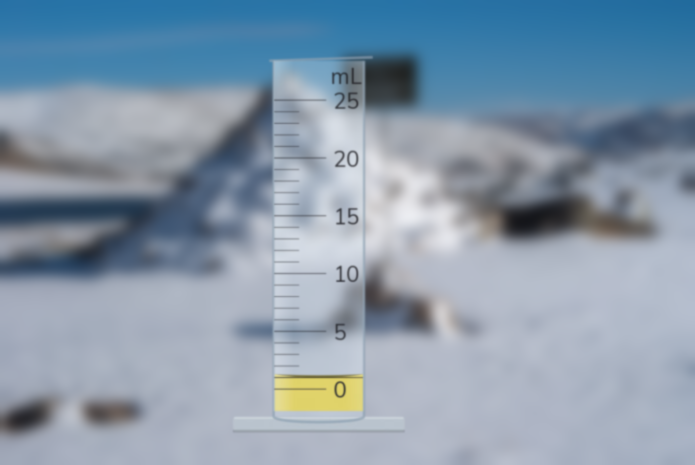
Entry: 1mL
